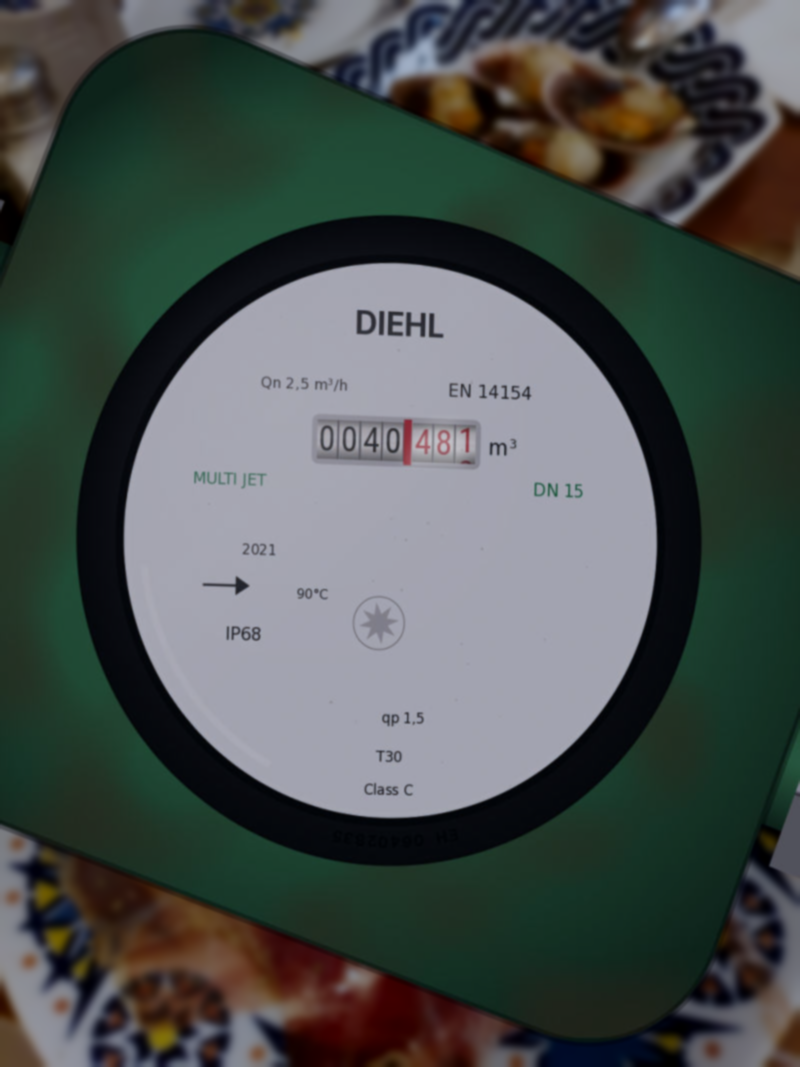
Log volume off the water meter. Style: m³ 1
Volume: m³ 40.481
